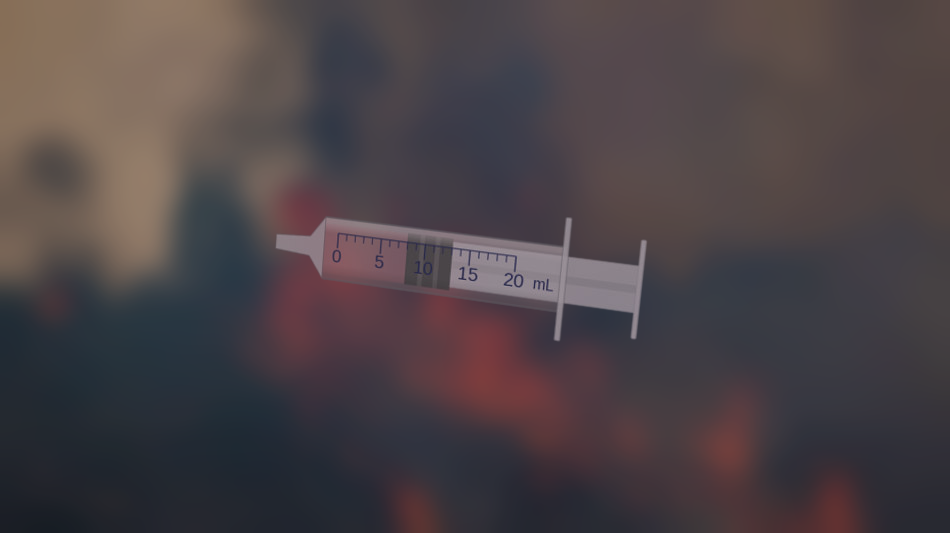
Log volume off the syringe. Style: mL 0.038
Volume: mL 8
